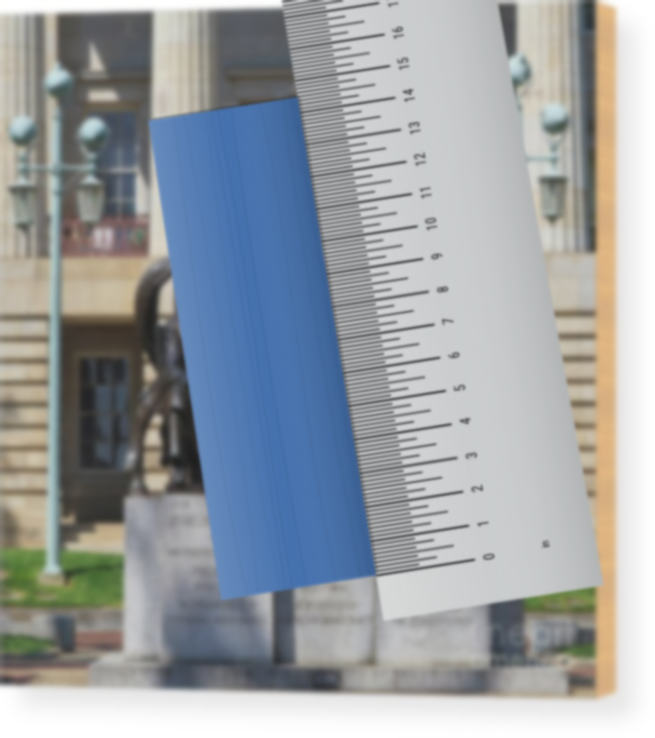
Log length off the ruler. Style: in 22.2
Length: in 14.5
